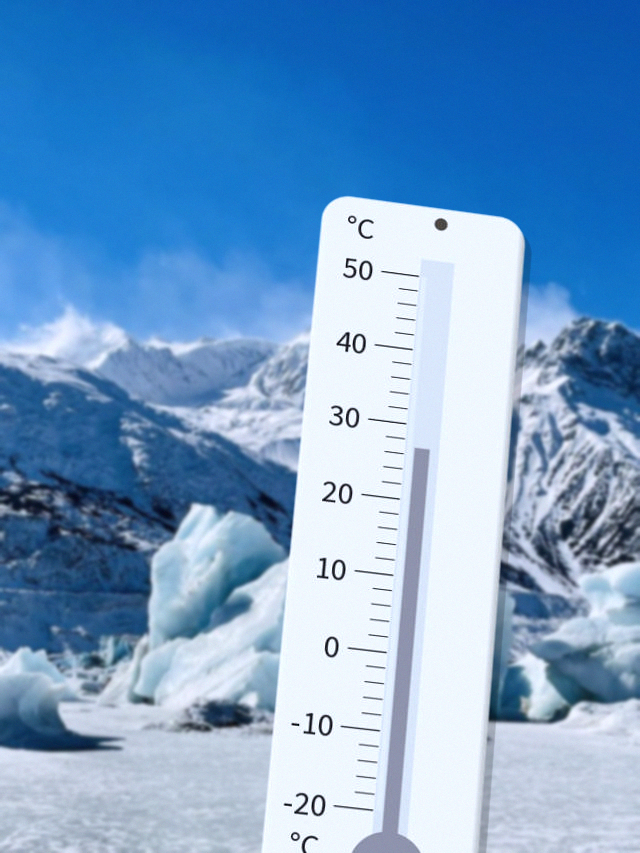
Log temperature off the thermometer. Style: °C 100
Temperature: °C 27
